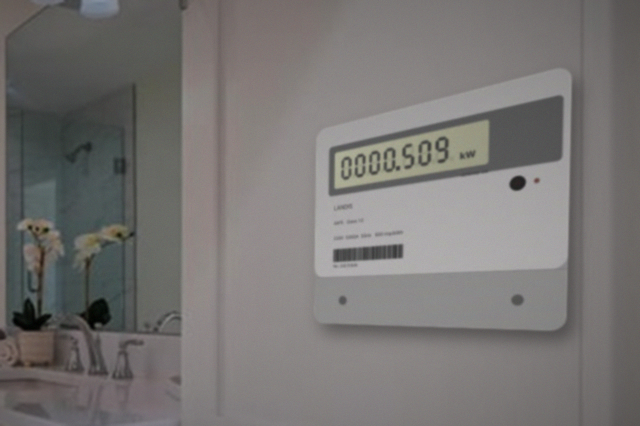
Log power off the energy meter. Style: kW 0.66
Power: kW 0.509
